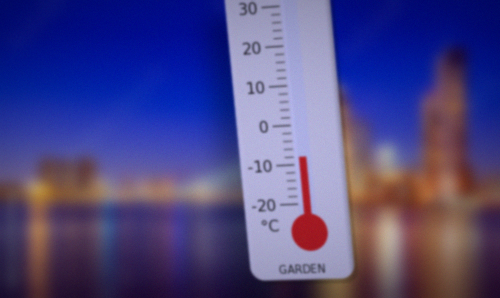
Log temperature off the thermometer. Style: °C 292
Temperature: °C -8
